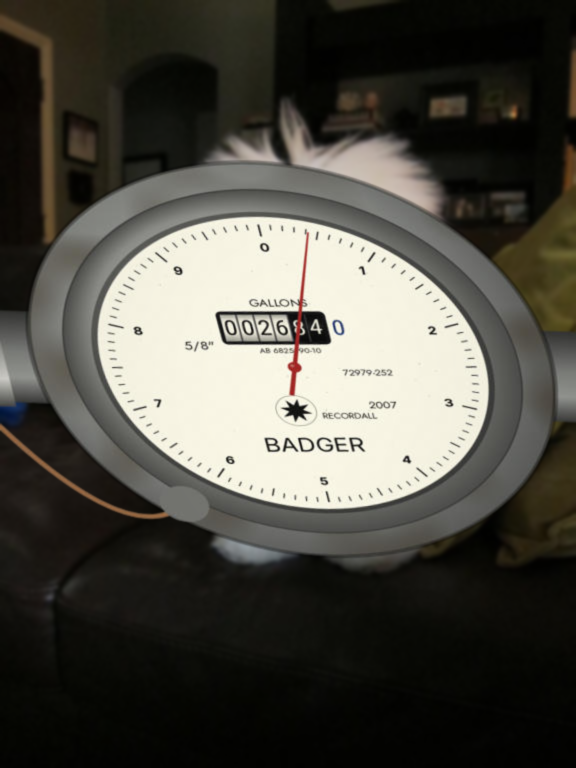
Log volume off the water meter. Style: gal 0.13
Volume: gal 26840.4
